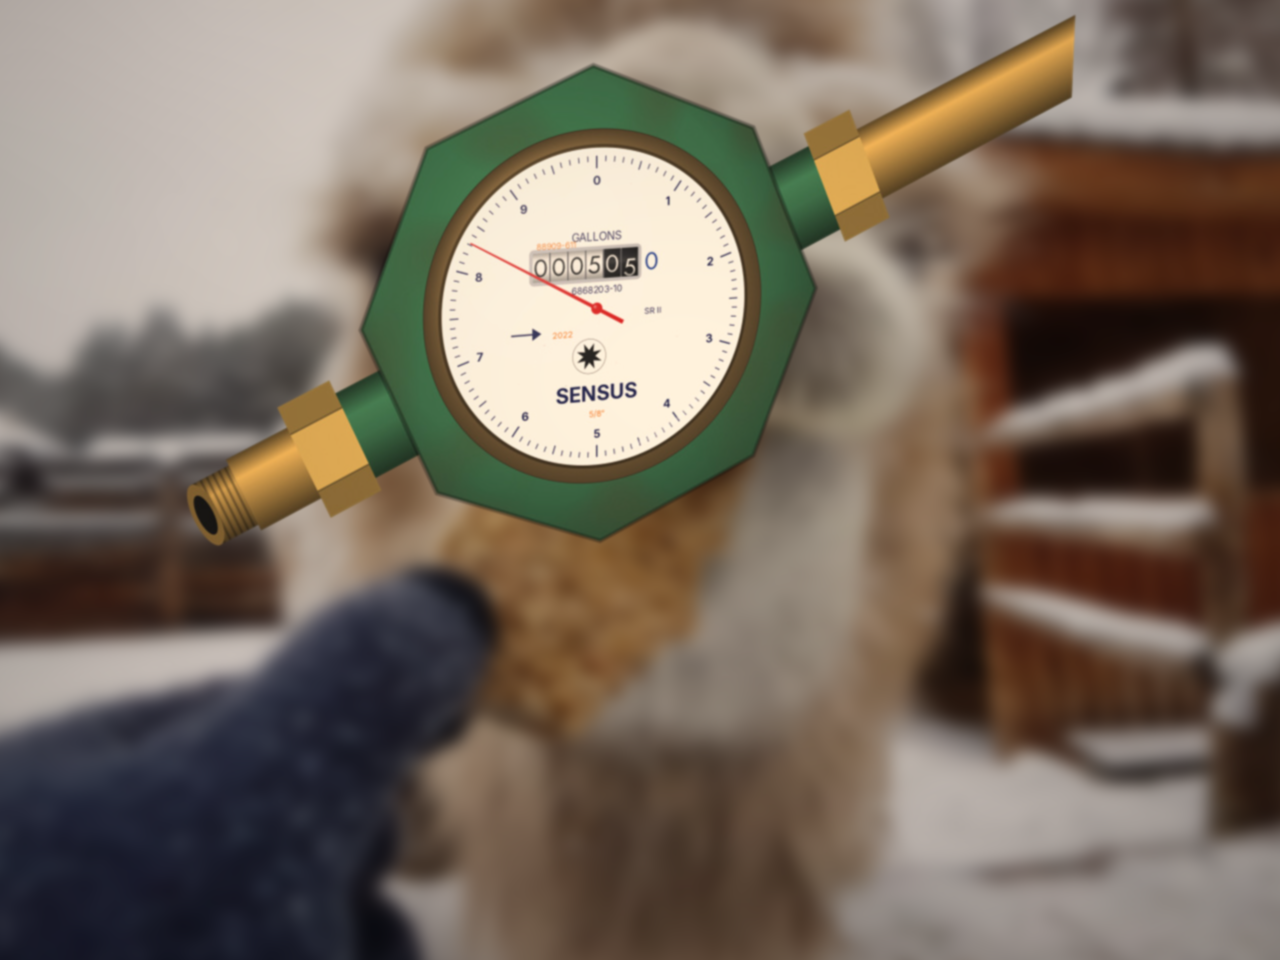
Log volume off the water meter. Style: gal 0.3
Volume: gal 5048.3
